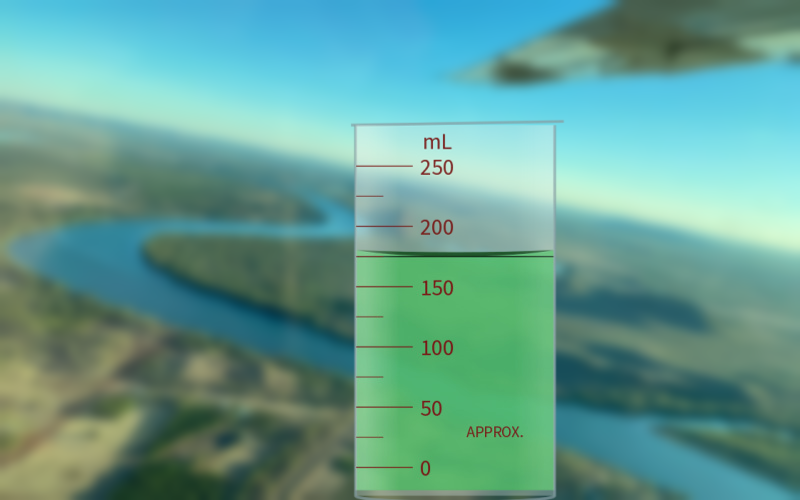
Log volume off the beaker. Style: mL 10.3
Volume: mL 175
